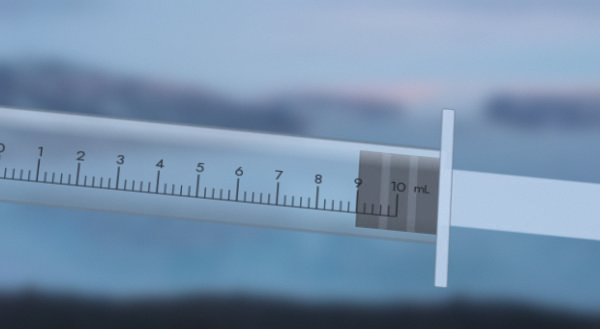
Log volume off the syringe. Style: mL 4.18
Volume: mL 9
